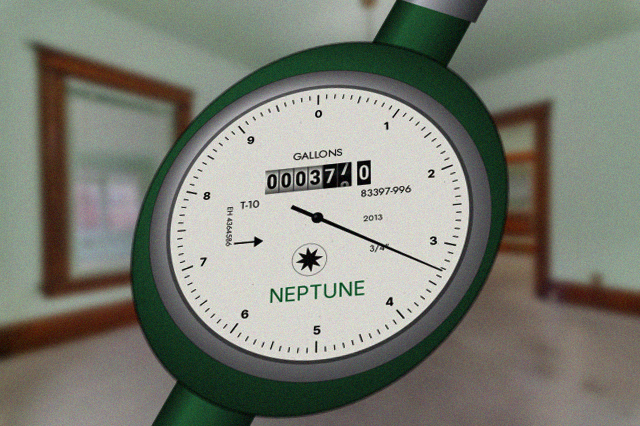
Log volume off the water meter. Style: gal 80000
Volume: gal 3773.3
